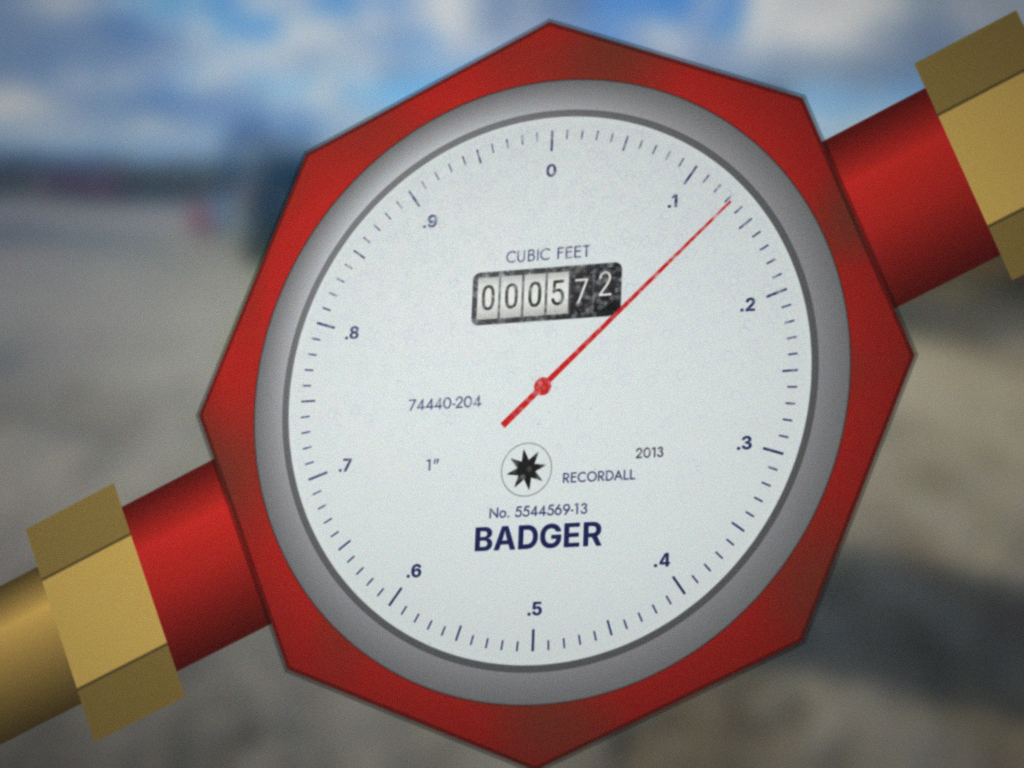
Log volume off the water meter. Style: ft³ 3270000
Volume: ft³ 572.13
